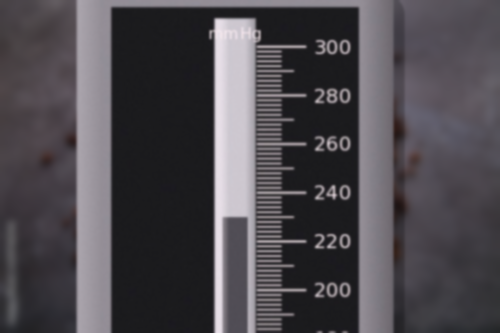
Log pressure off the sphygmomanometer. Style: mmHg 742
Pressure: mmHg 230
